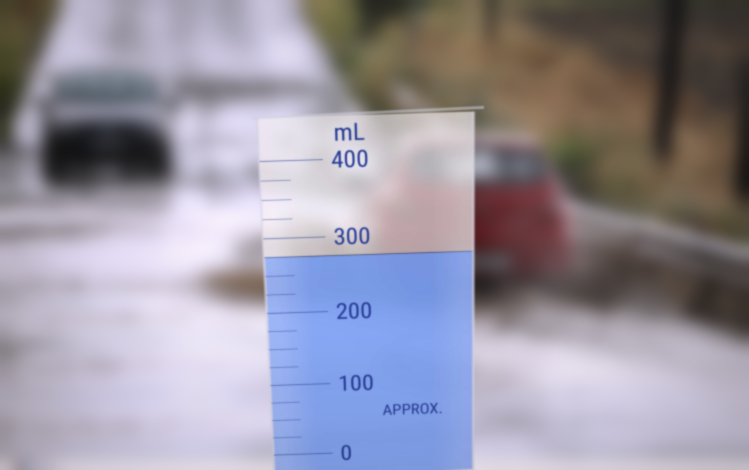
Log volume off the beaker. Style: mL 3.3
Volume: mL 275
